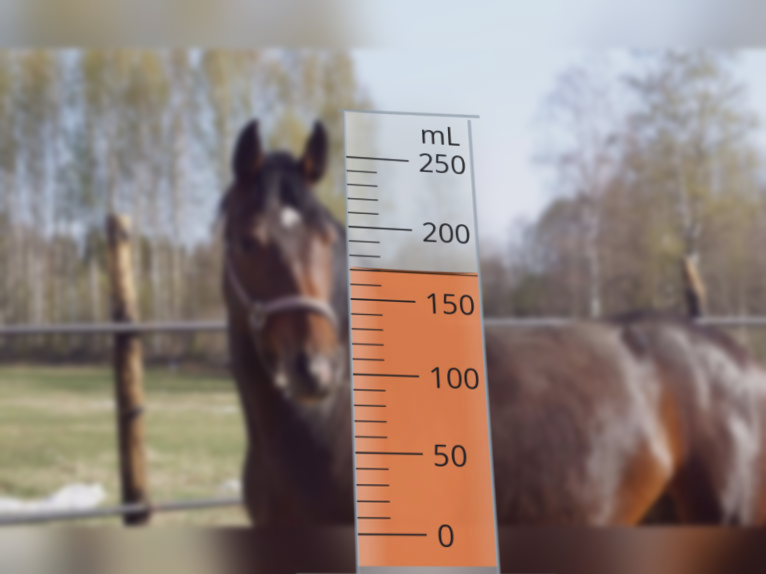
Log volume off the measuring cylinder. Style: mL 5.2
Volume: mL 170
